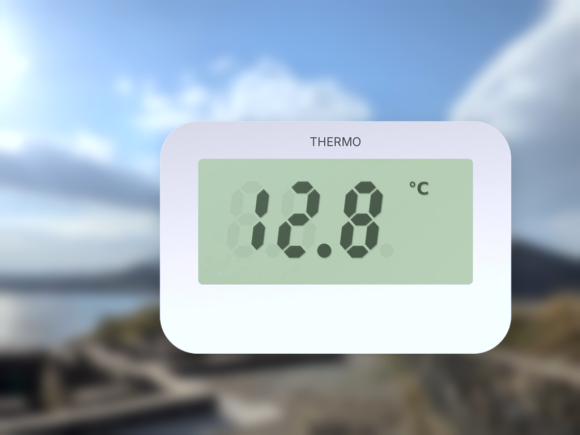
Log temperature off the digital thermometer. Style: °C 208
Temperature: °C 12.8
